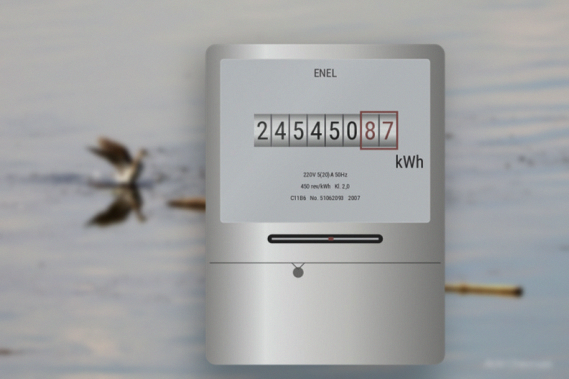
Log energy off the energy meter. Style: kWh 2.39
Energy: kWh 245450.87
